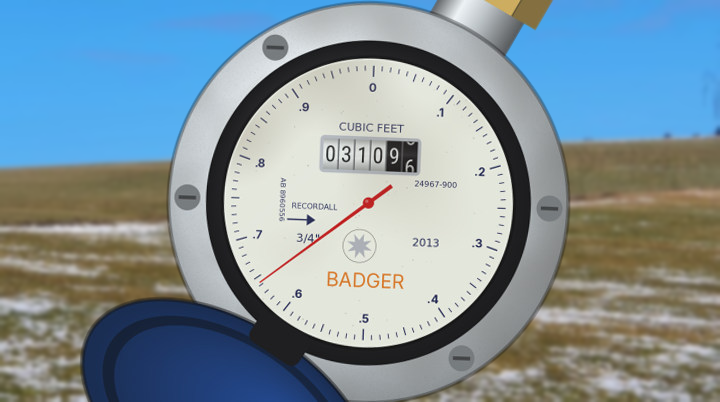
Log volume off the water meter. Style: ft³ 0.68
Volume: ft³ 31095.64
